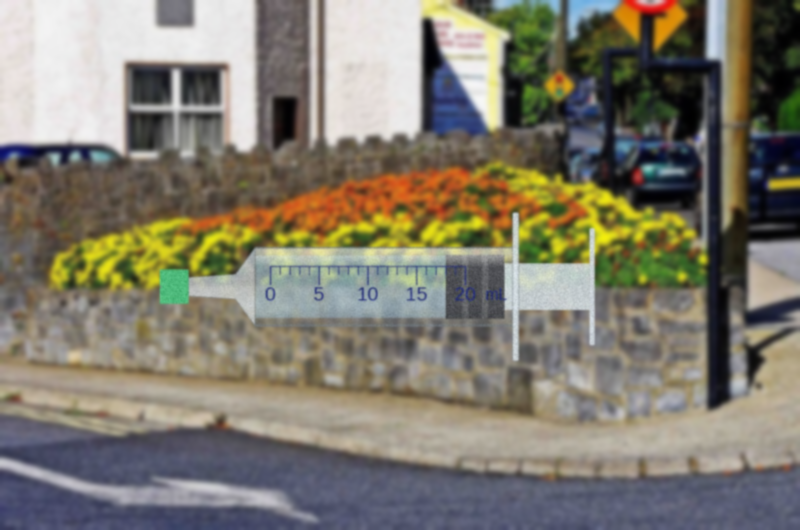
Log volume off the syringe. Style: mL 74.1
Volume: mL 18
